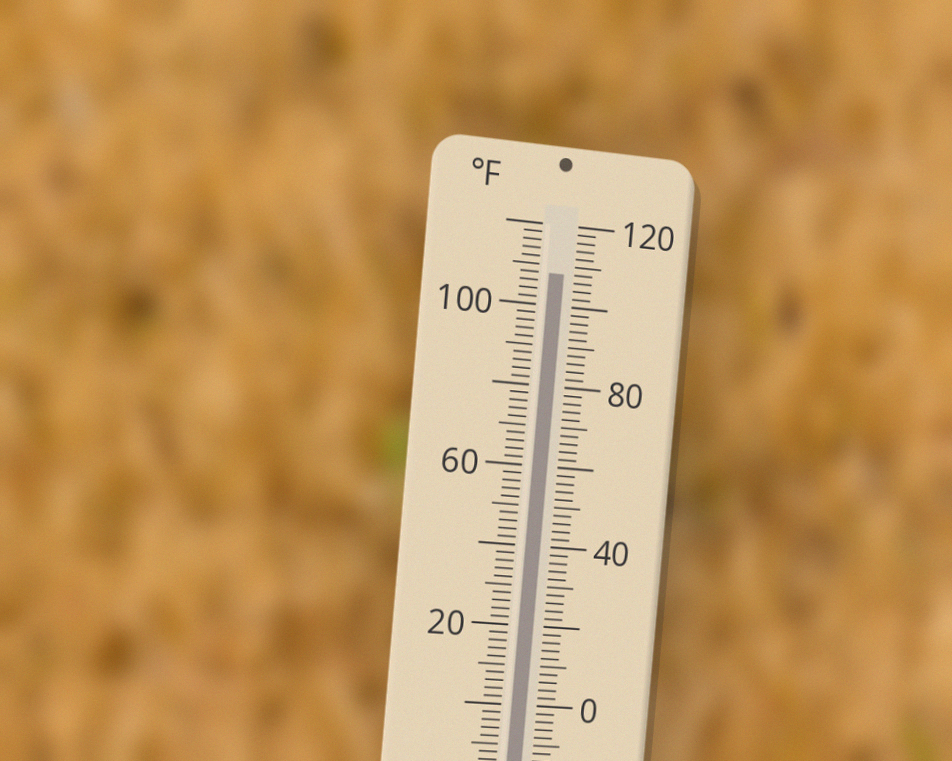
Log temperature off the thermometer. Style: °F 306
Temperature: °F 108
